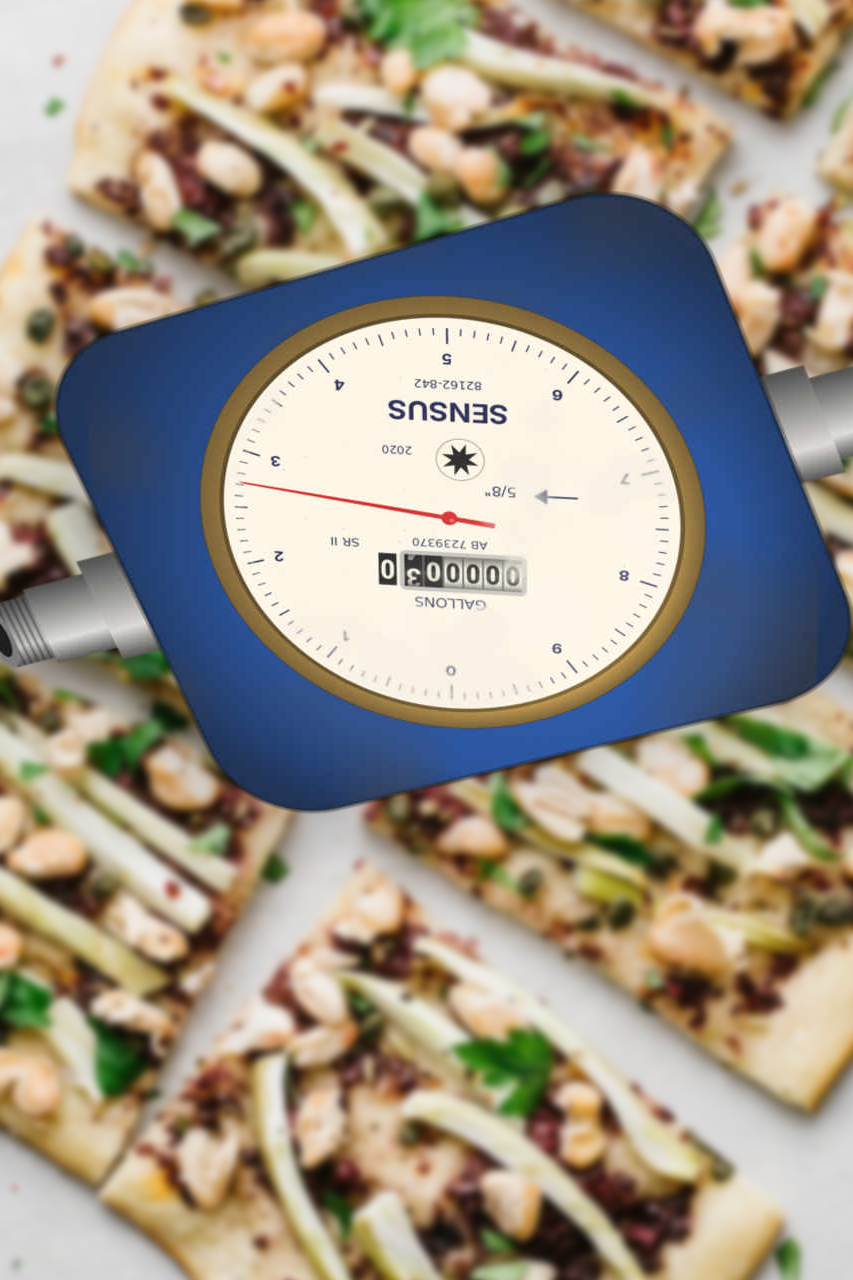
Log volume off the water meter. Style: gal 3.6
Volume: gal 32.7
